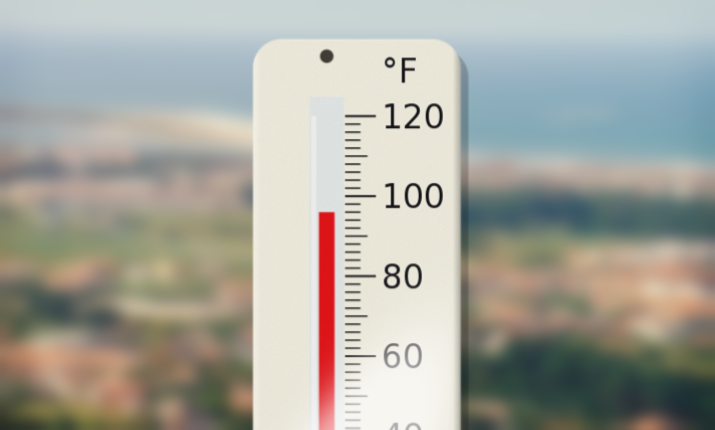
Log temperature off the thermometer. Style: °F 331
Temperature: °F 96
